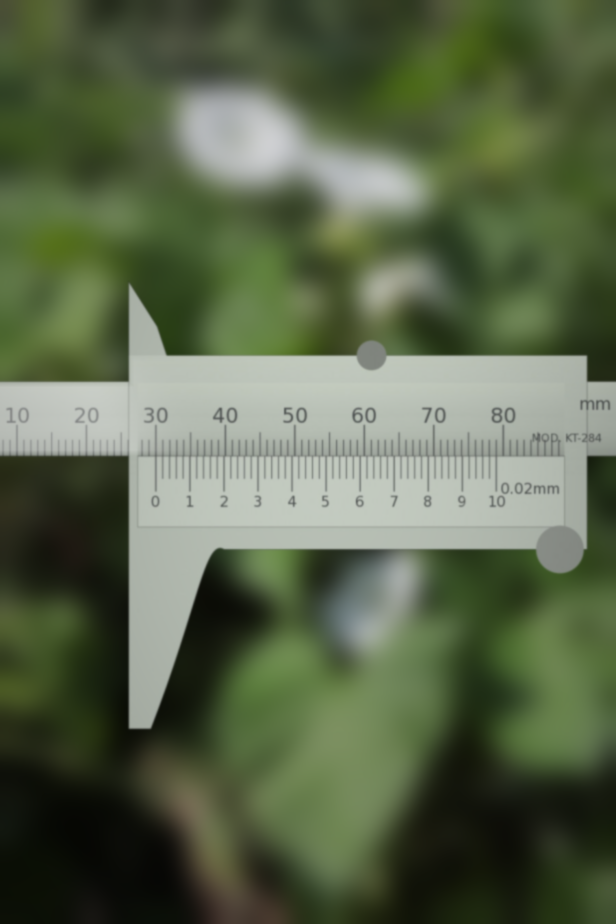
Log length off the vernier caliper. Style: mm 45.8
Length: mm 30.0
